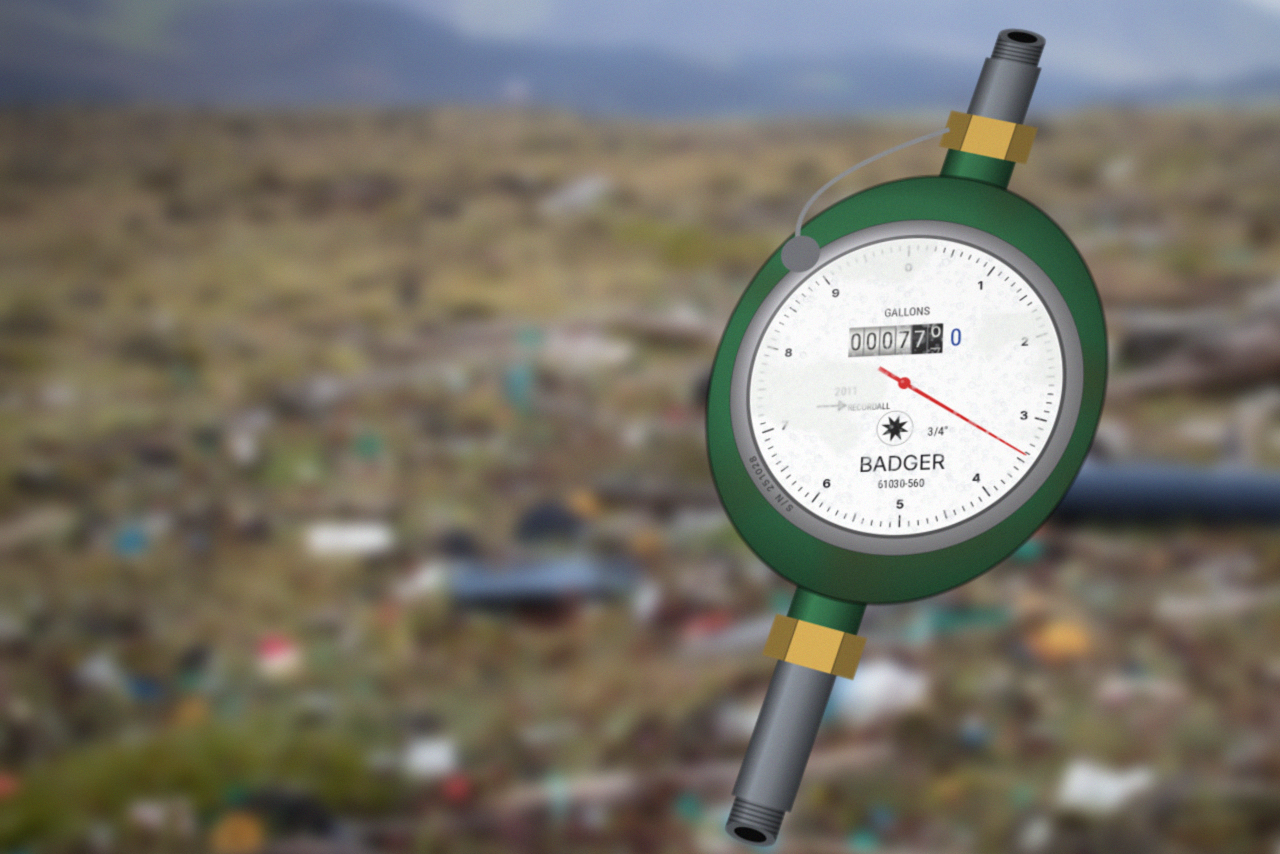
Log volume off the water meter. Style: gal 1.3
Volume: gal 7763.4
